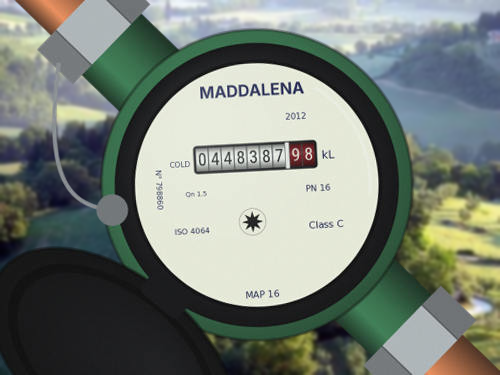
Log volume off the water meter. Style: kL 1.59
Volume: kL 448387.98
